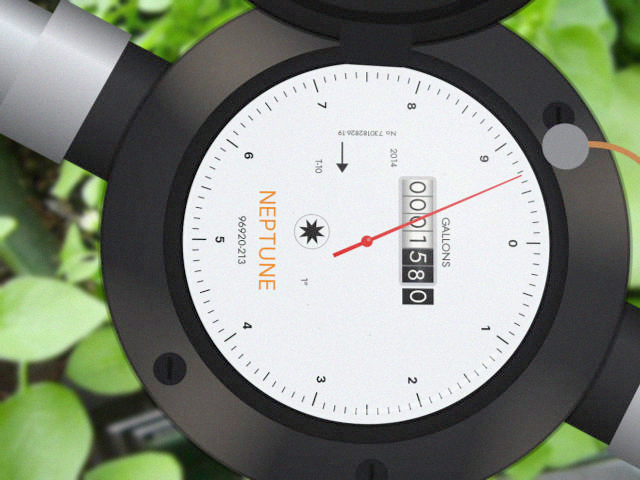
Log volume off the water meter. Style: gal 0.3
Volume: gal 1579.3
